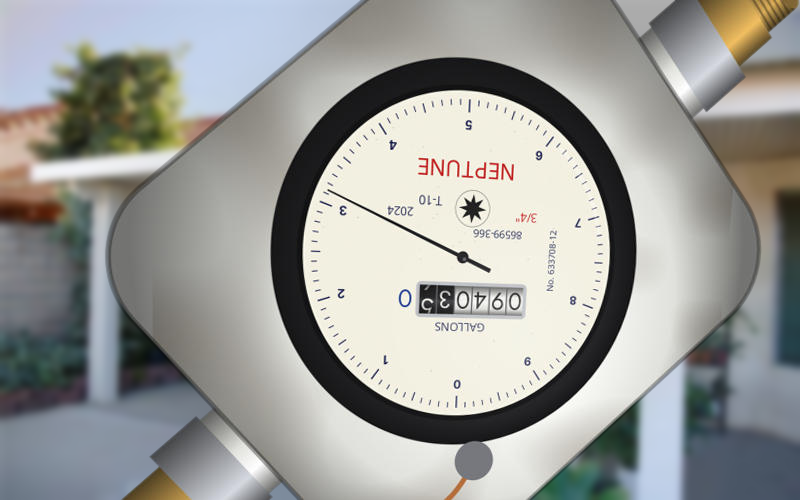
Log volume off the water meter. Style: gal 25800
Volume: gal 940353.1
